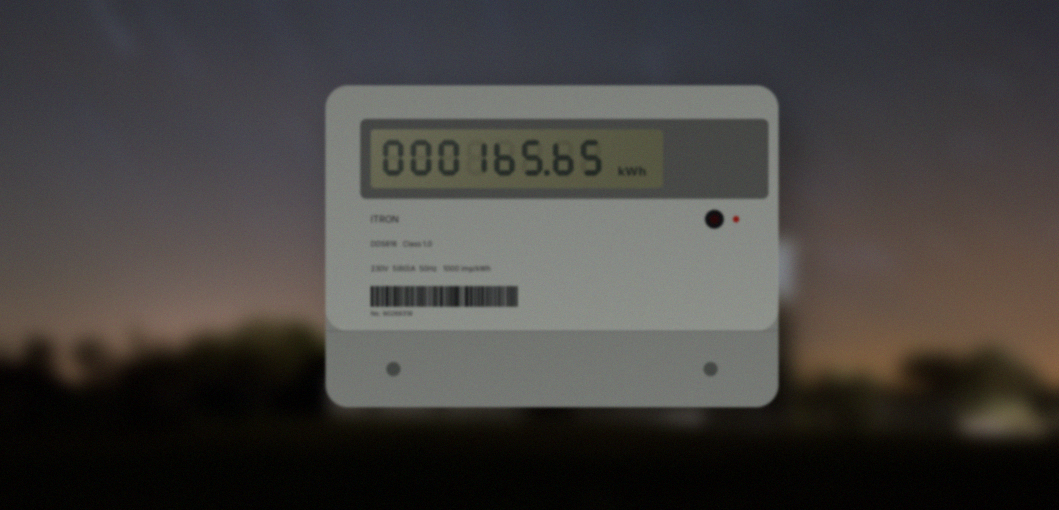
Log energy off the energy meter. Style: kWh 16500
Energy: kWh 165.65
